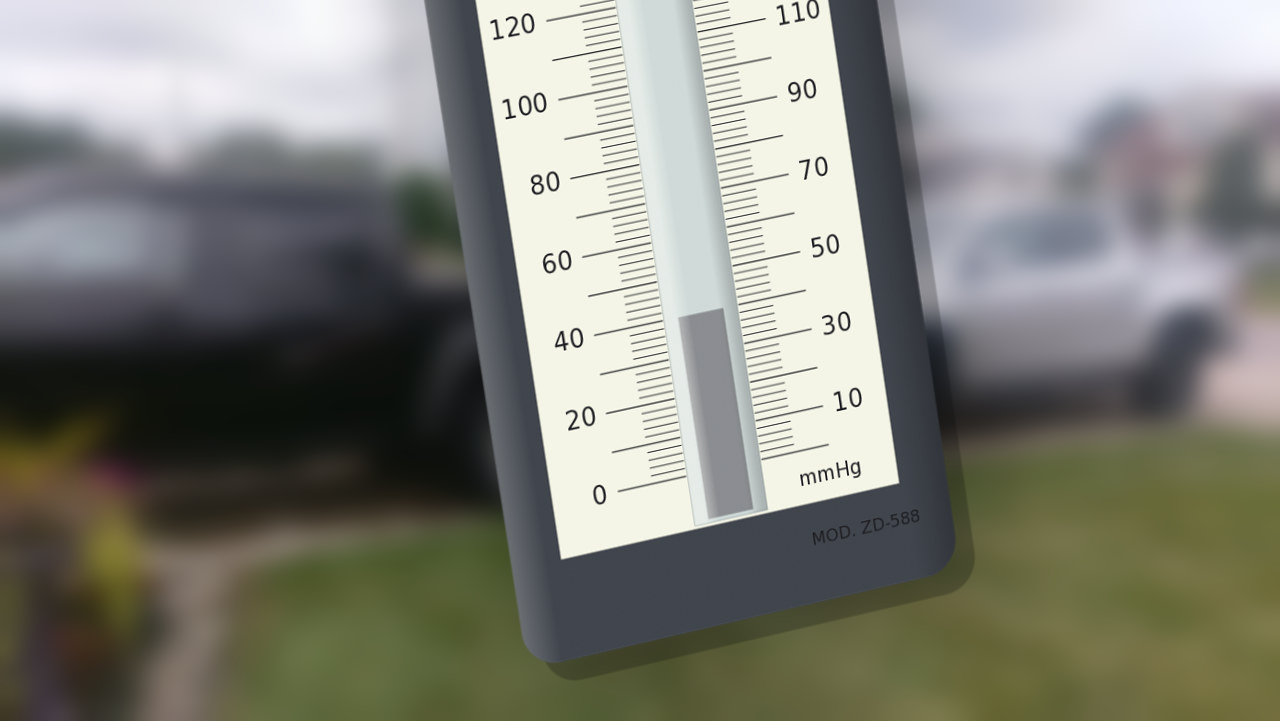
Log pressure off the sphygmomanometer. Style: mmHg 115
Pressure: mmHg 40
